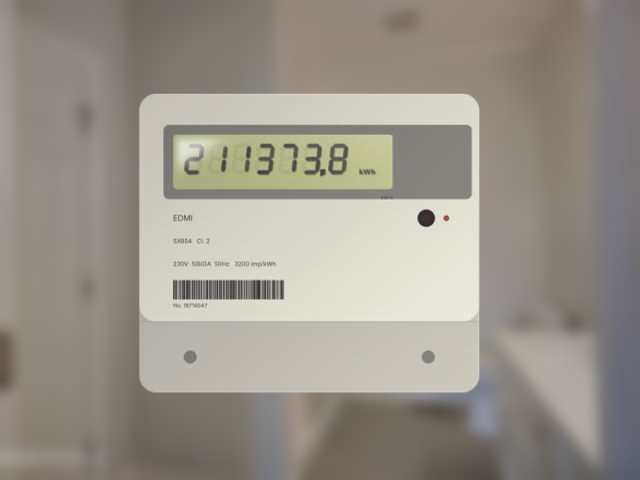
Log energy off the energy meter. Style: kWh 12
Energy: kWh 211373.8
